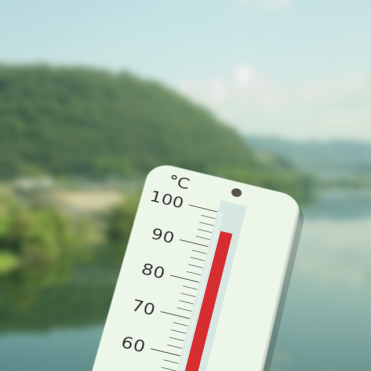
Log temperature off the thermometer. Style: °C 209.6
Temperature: °C 95
